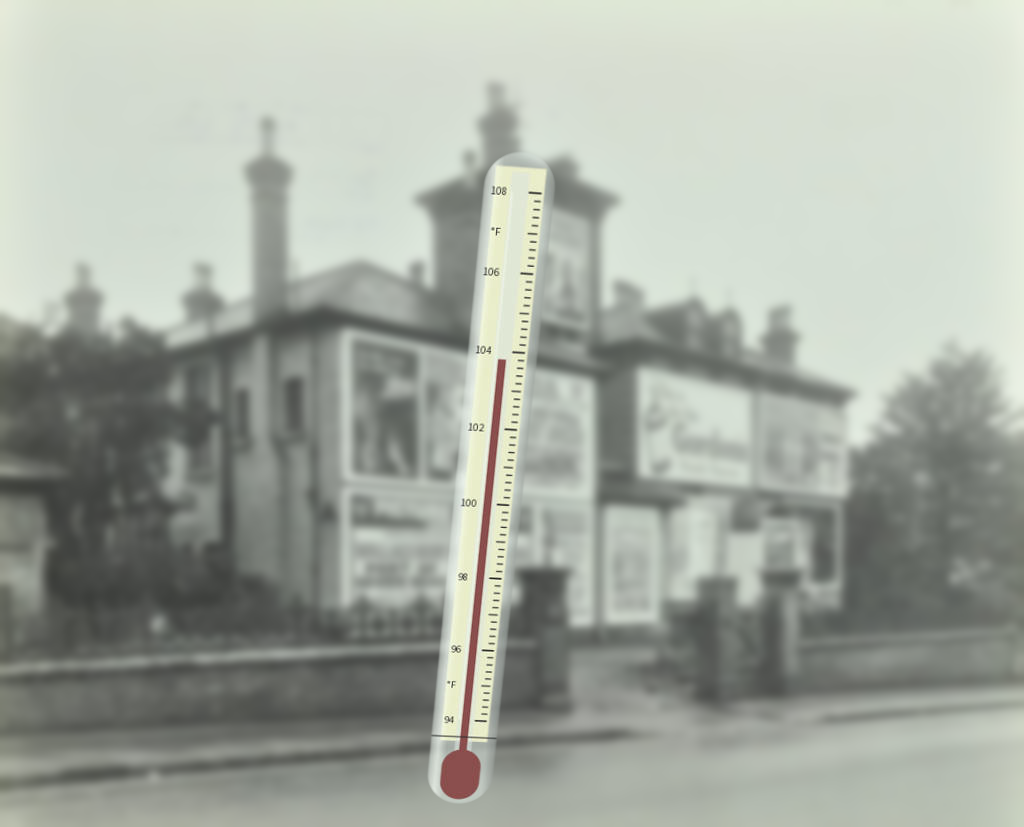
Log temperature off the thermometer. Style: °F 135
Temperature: °F 103.8
